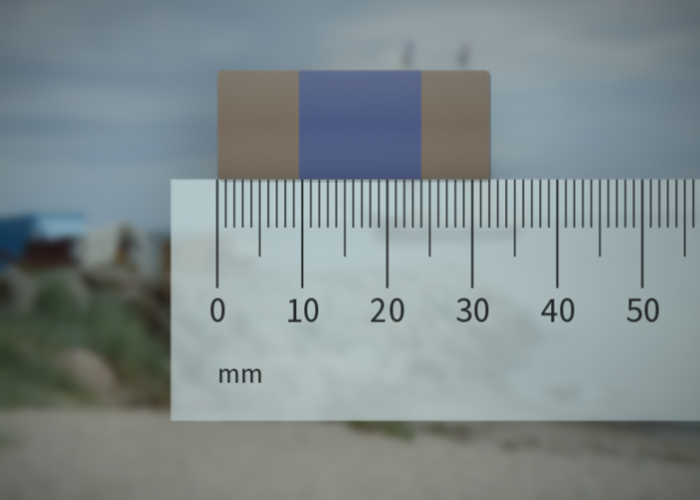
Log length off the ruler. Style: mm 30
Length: mm 32
